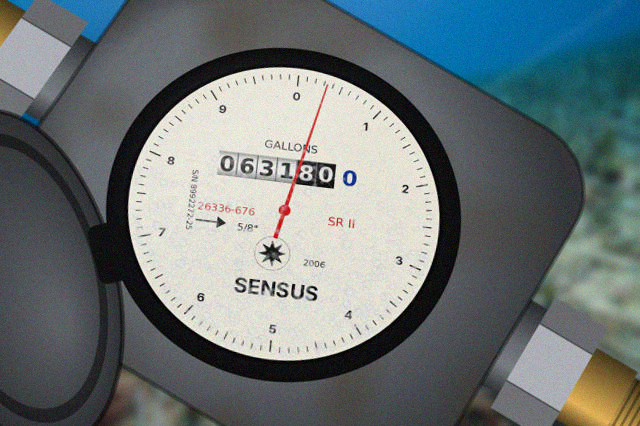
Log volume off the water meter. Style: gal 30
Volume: gal 631800.3
